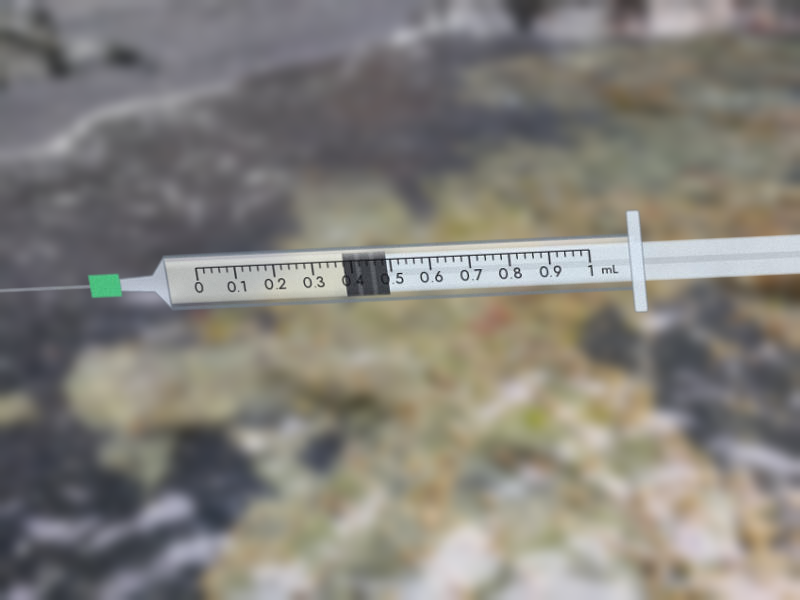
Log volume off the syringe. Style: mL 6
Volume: mL 0.38
